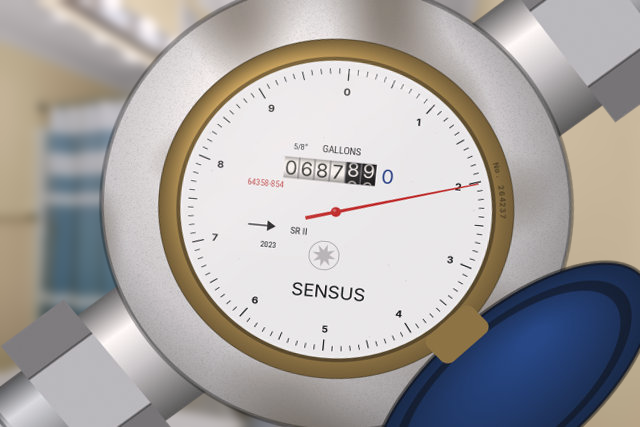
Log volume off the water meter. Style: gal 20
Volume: gal 687892.0
